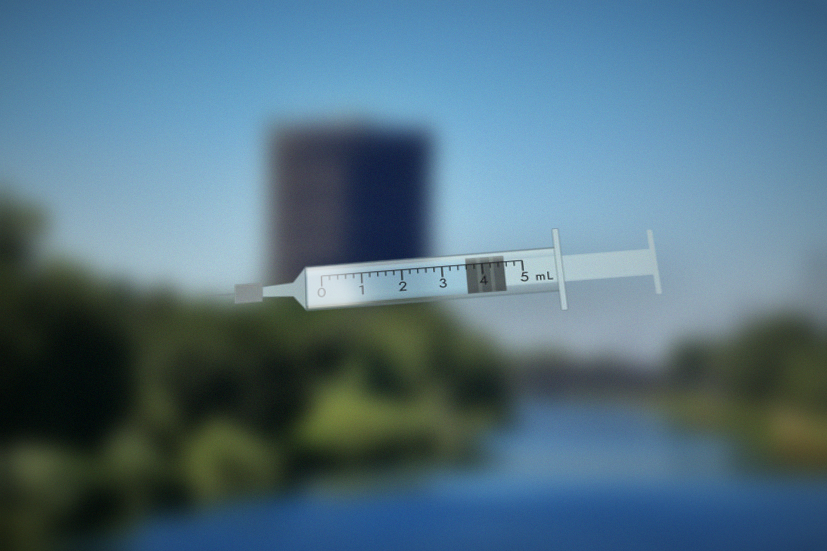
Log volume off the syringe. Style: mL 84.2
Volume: mL 3.6
